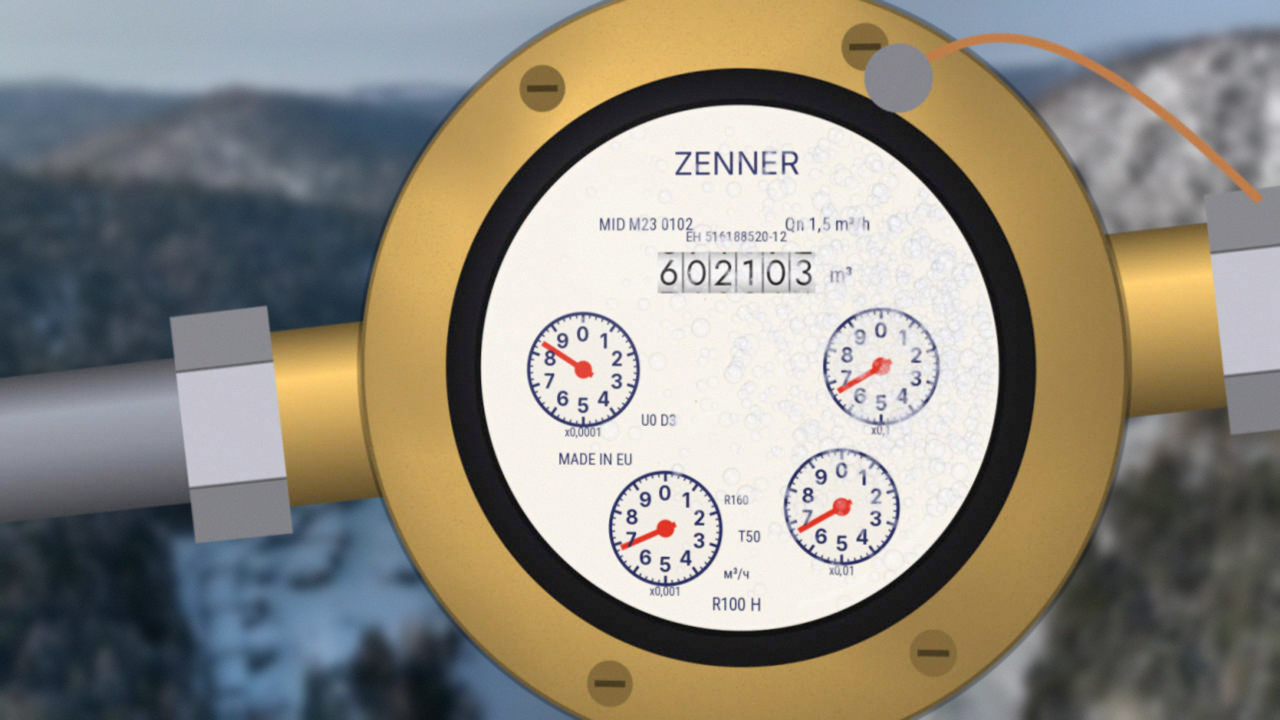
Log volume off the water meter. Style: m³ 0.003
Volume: m³ 602103.6668
